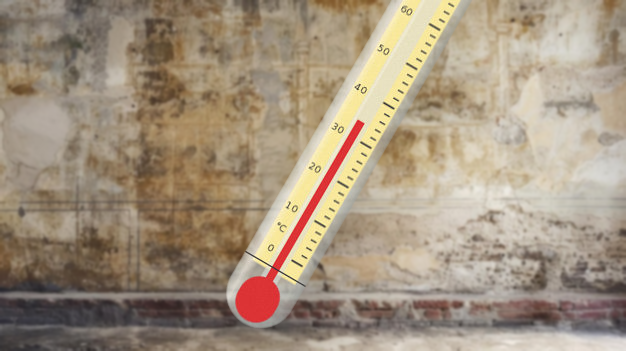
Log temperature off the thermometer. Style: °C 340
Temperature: °C 34
